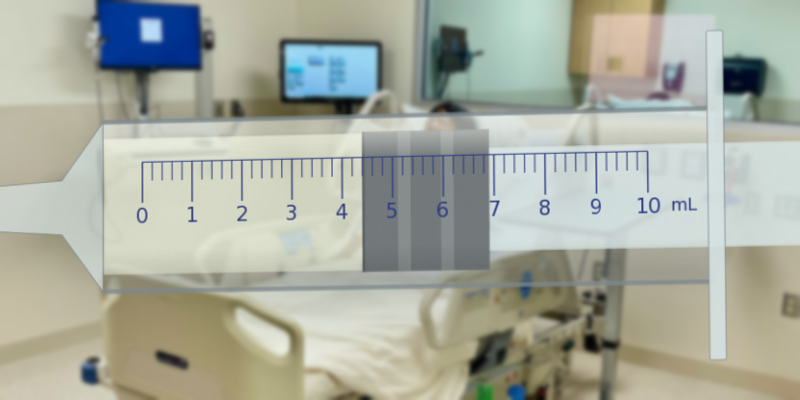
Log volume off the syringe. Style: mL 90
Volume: mL 4.4
